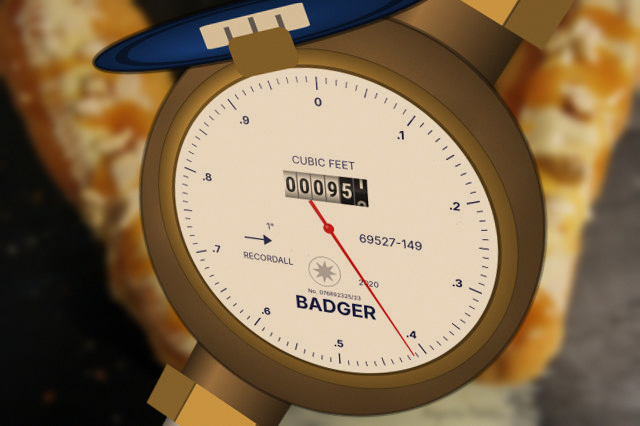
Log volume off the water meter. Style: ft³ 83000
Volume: ft³ 951.41
